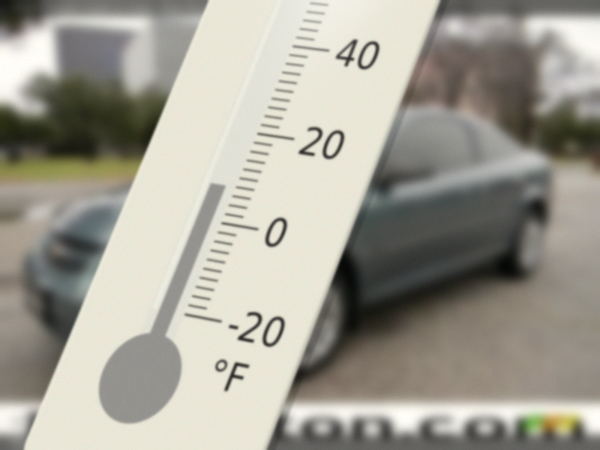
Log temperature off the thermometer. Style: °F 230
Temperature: °F 8
